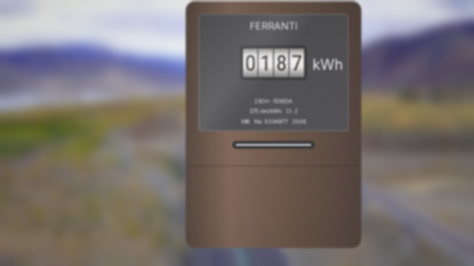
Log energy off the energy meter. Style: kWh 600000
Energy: kWh 187
